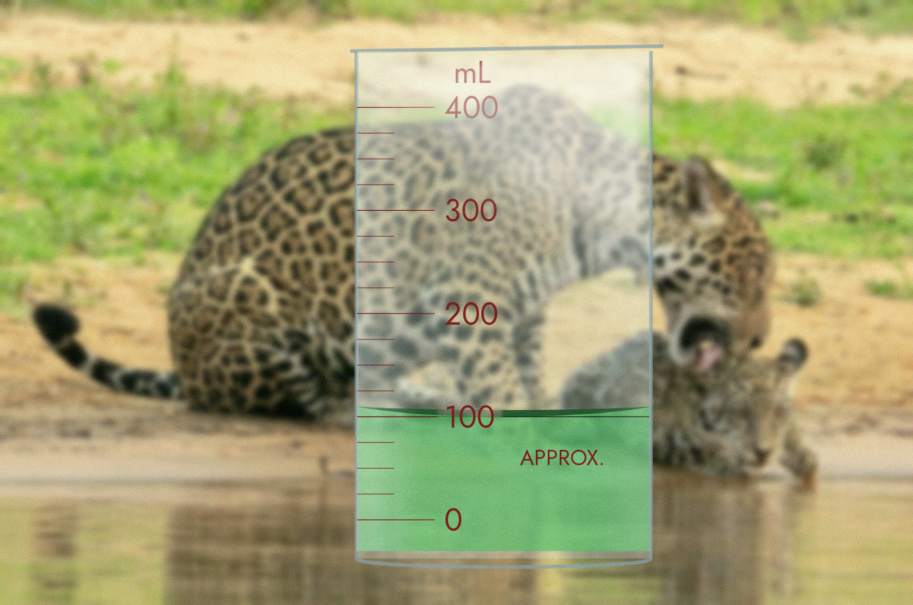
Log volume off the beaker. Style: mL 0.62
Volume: mL 100
